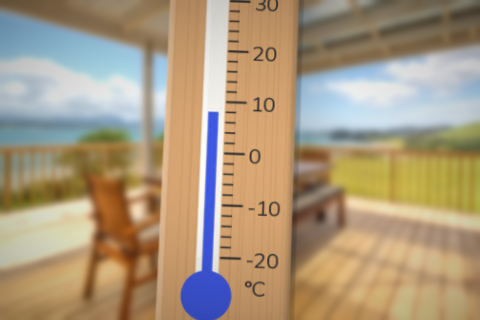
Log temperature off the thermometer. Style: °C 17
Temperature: °C 8
